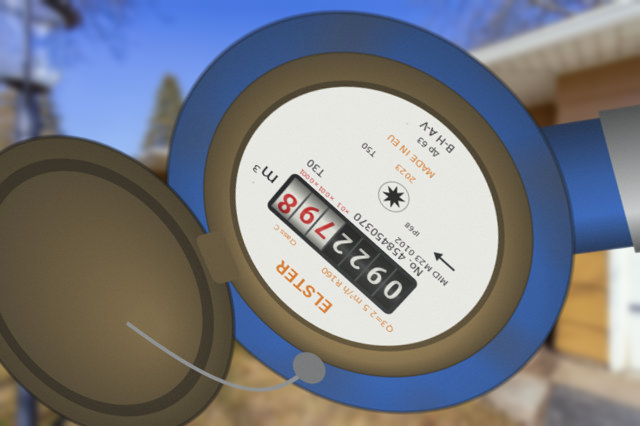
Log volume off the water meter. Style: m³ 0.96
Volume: m³ 922.798
